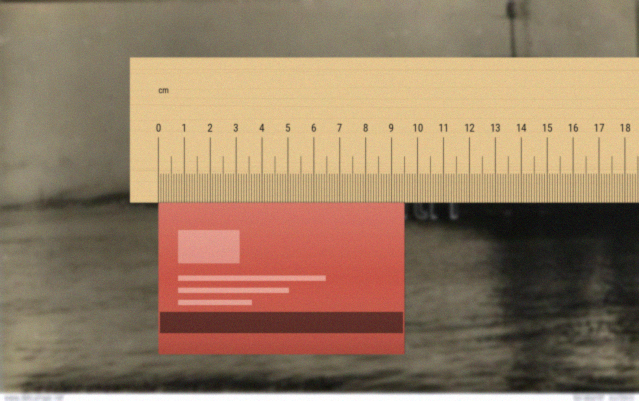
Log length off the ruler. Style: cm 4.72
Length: cm 9.5
